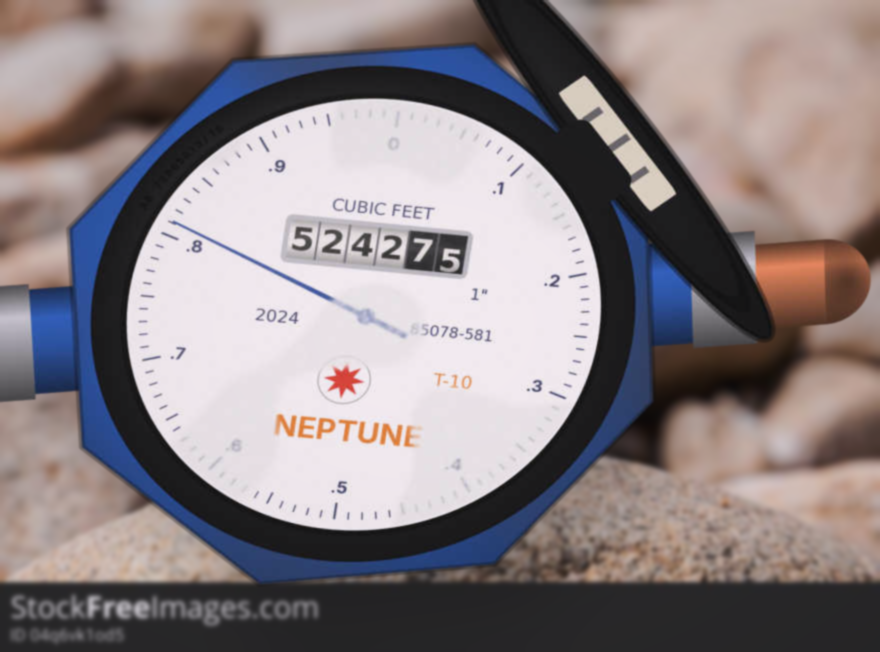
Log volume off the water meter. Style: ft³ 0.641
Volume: ft³ 524274.81
